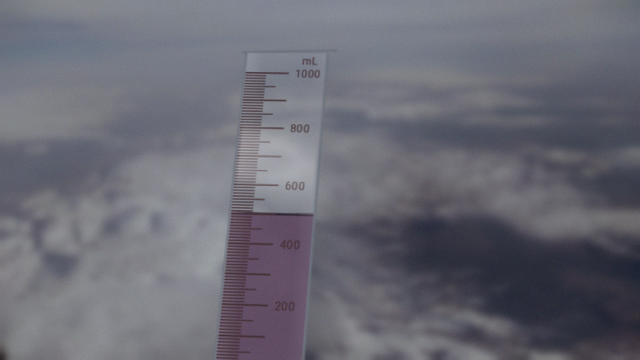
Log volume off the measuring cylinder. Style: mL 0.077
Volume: mL 500
